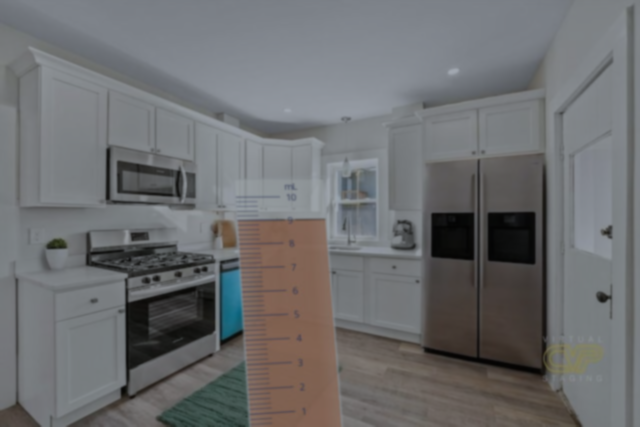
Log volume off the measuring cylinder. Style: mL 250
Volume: mL 9
